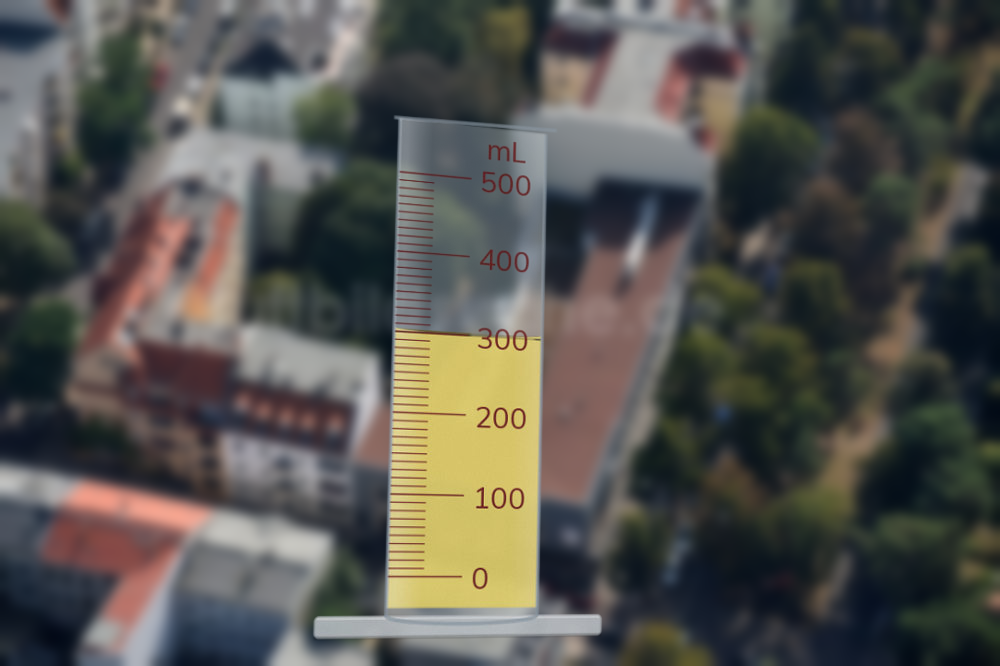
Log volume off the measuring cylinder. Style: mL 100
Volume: mL 300
